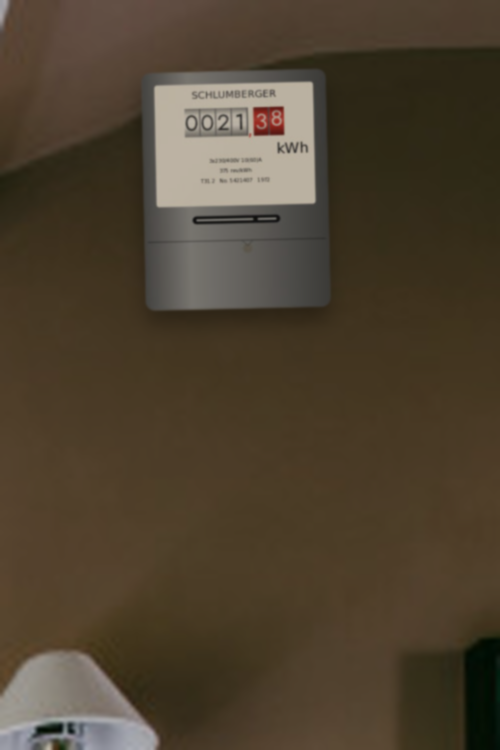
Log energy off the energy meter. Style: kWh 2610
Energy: kWh 21.38
